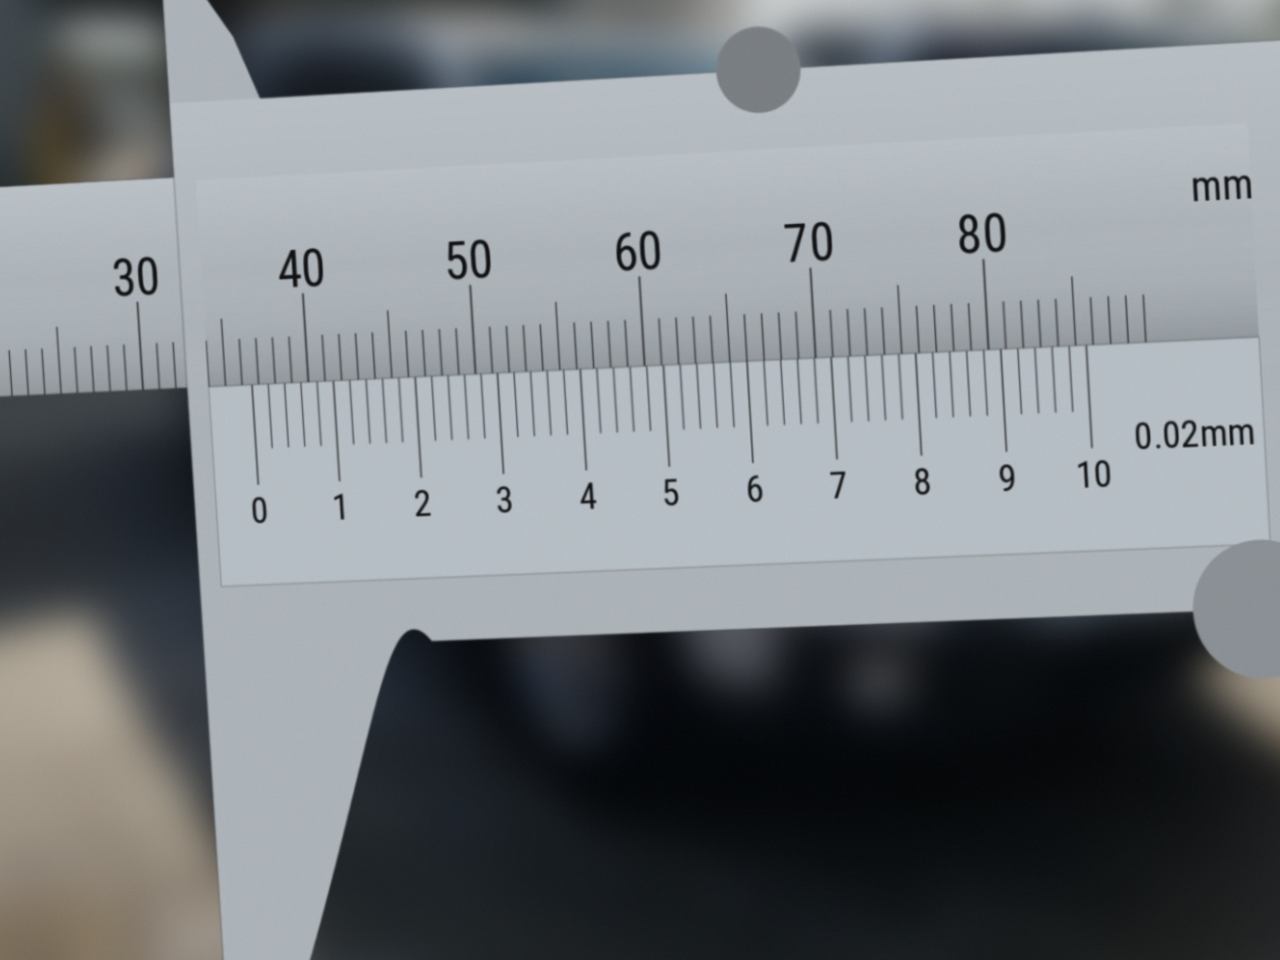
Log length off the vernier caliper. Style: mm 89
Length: mm 36.6
